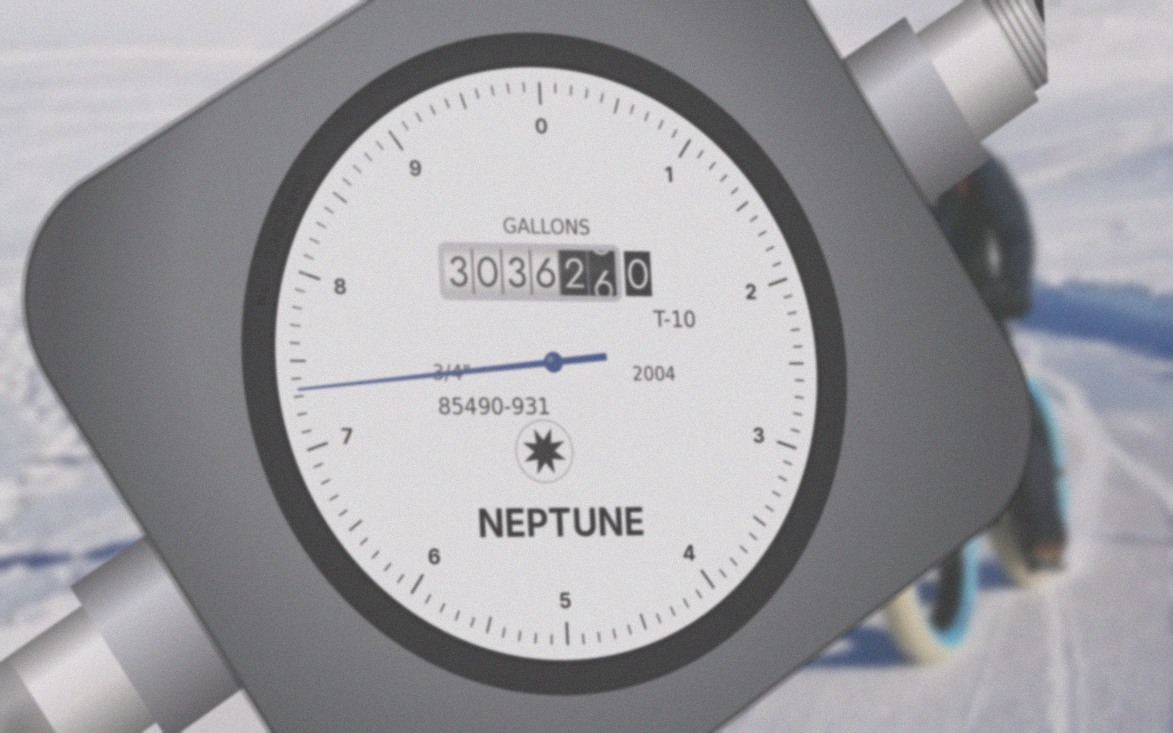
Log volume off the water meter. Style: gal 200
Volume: gal 3036257.3
